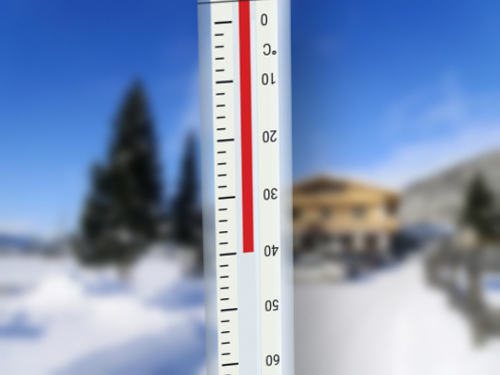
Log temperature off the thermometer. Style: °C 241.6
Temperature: °C 40
